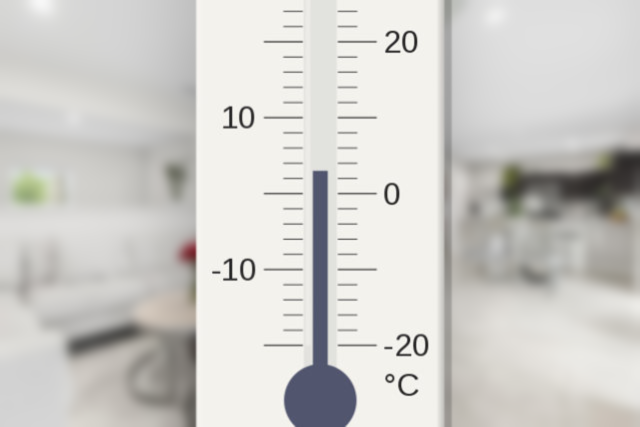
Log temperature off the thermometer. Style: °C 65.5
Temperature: °C 3
